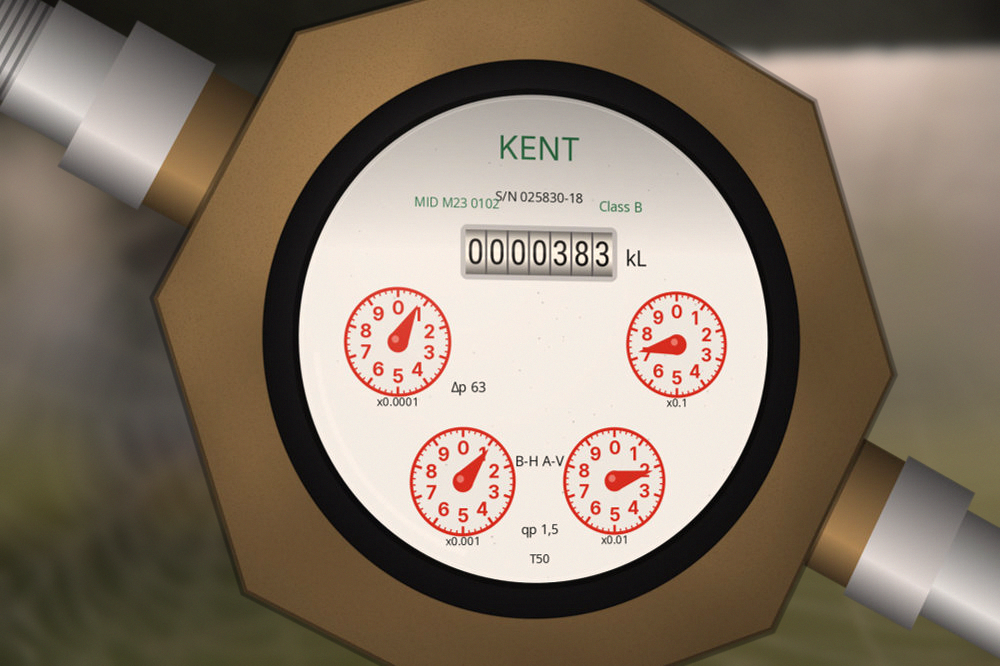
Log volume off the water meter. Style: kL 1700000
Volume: kL 383.7210
